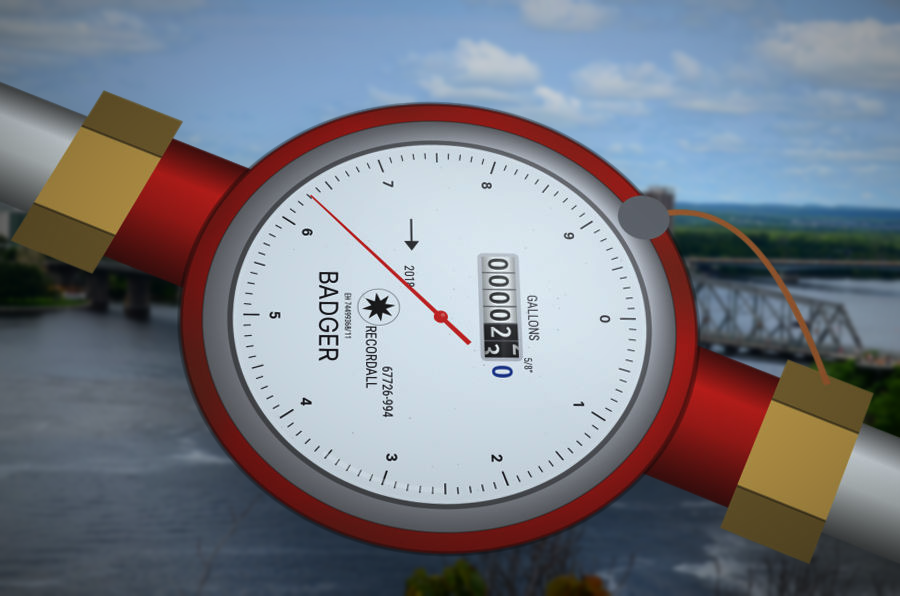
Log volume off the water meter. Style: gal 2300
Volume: gal 226.3
